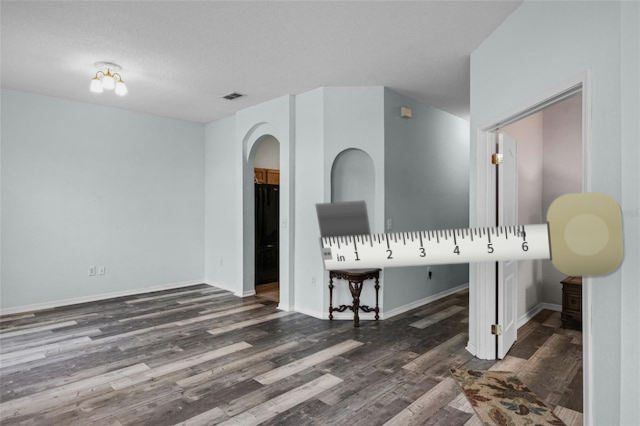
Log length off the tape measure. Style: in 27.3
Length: in 1.5
